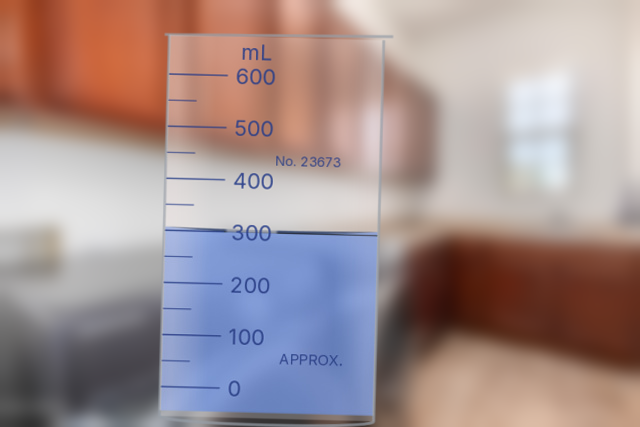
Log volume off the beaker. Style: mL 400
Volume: mL 300
